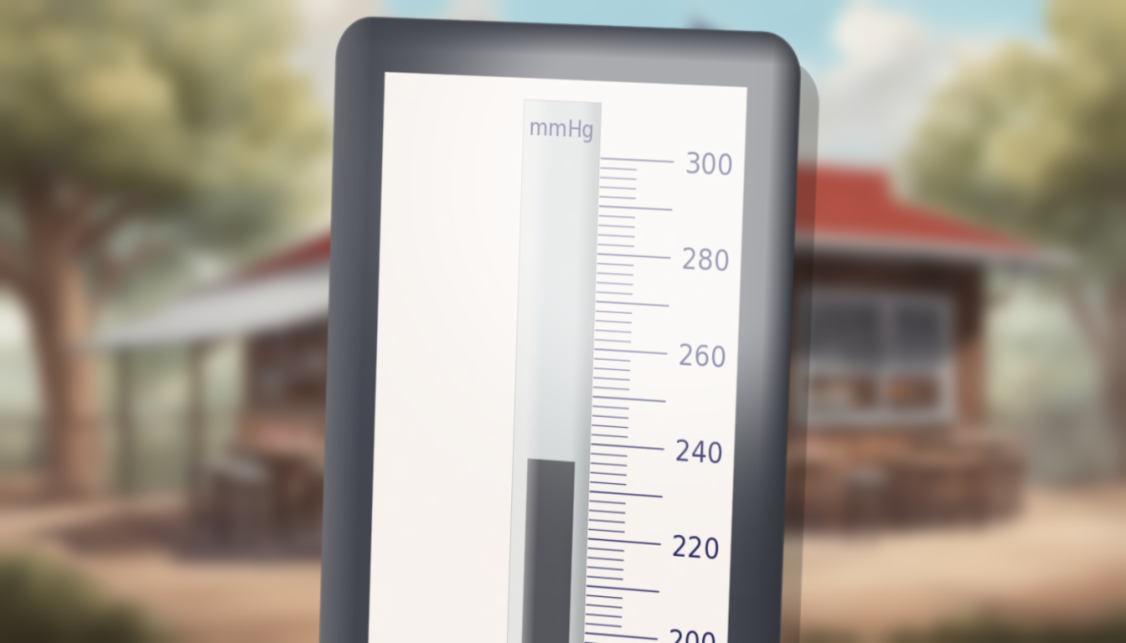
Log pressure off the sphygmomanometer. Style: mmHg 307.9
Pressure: mmHg 236
